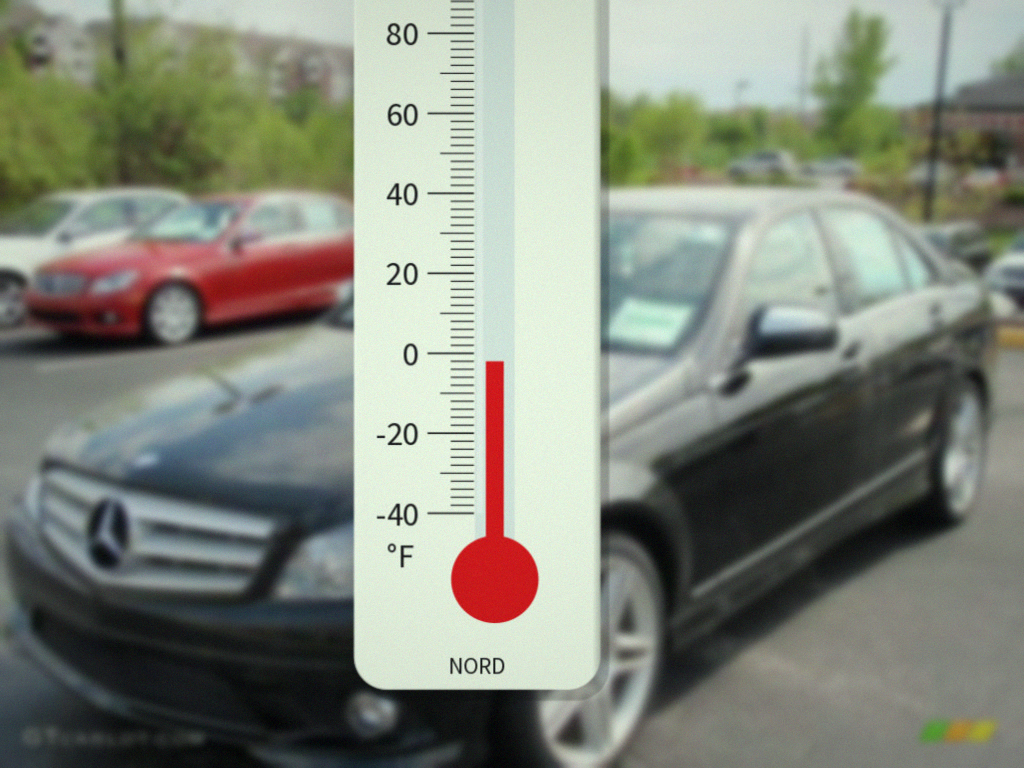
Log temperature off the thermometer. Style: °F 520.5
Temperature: °F -2
